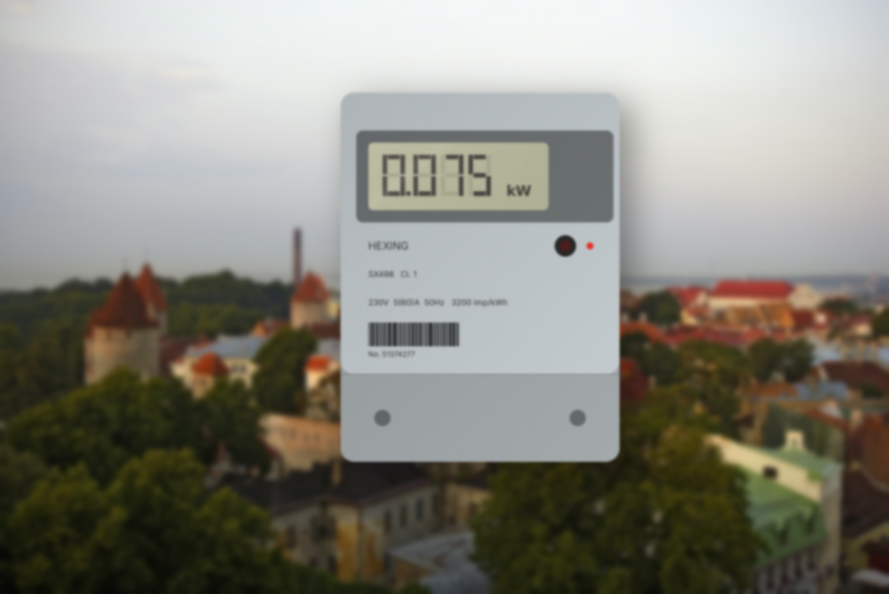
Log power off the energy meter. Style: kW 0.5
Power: kW 0.075
